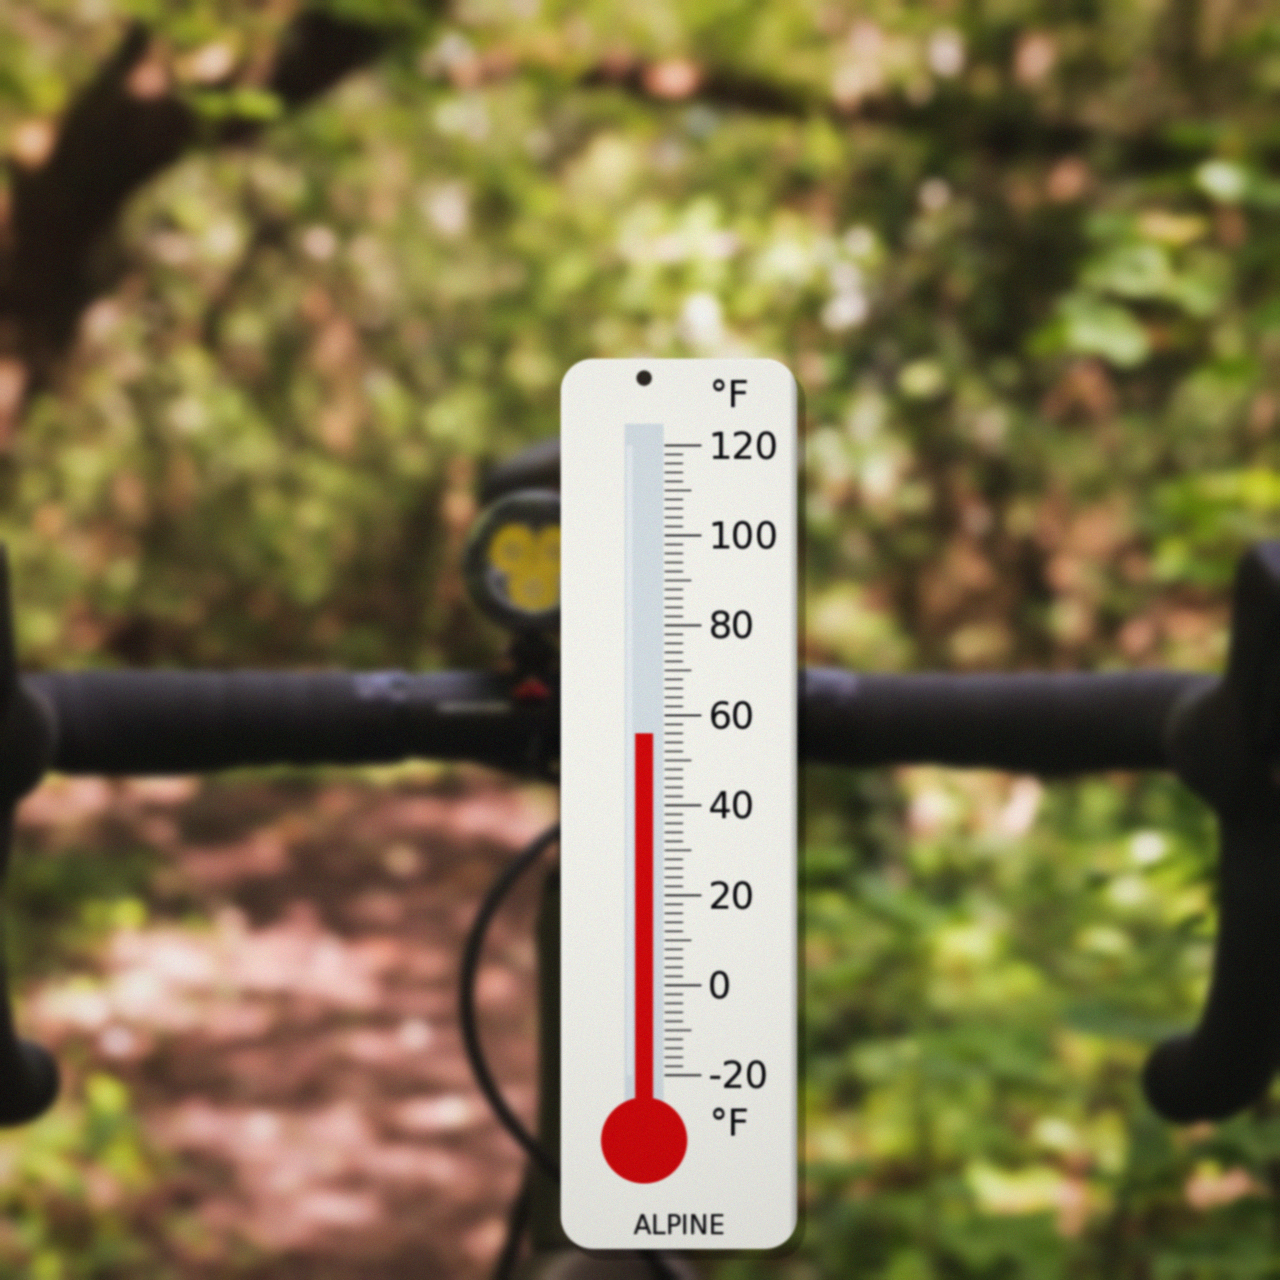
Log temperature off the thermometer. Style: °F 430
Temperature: °F 56
